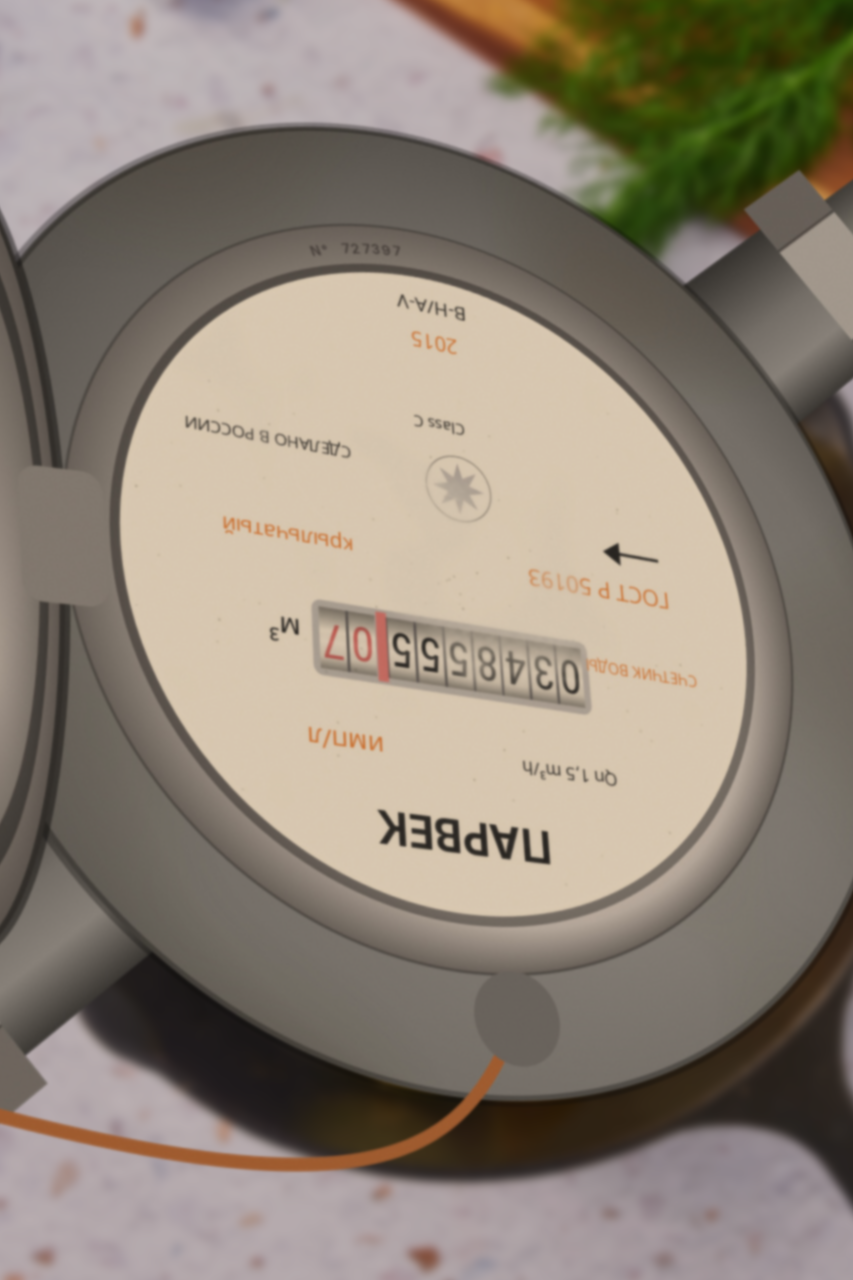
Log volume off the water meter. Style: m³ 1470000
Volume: m³ 348555.07
